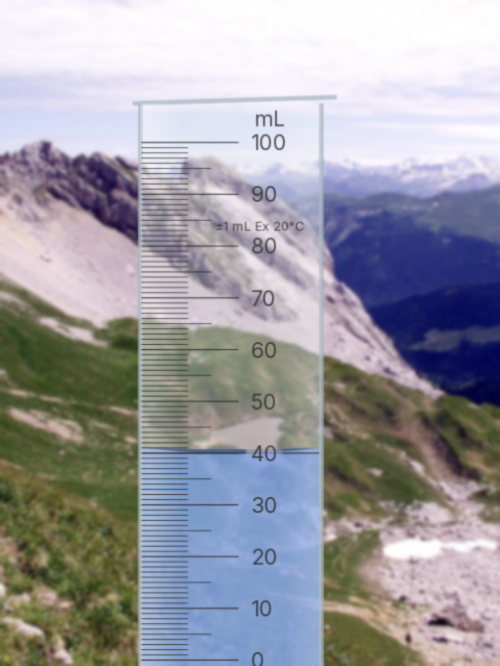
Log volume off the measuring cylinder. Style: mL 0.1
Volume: mL 40
